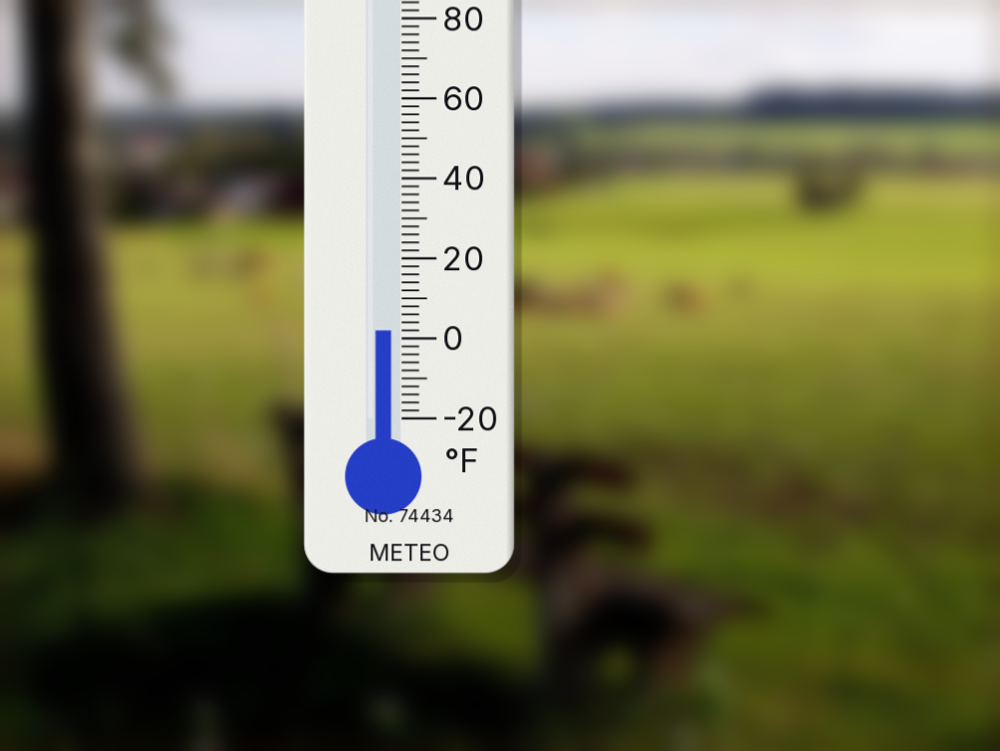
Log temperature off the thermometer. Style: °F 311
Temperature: °F 2
